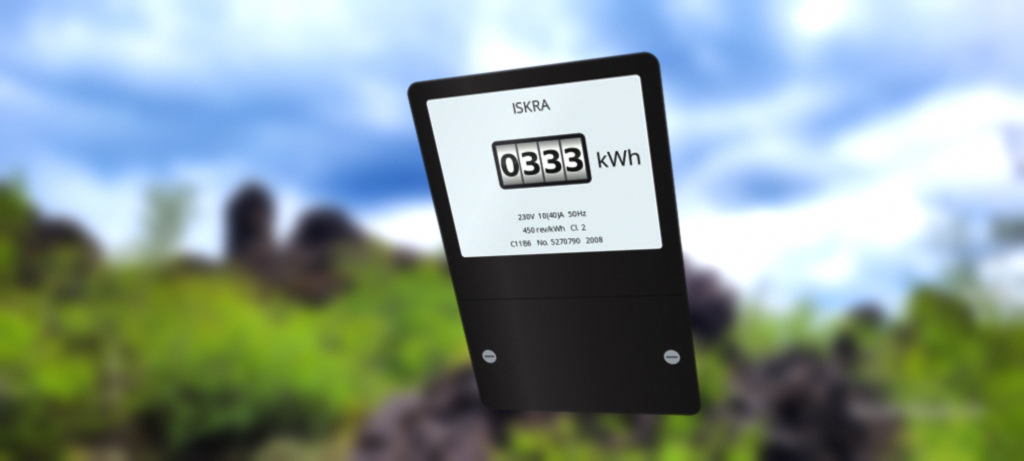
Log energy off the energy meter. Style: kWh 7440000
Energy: kWh 333
